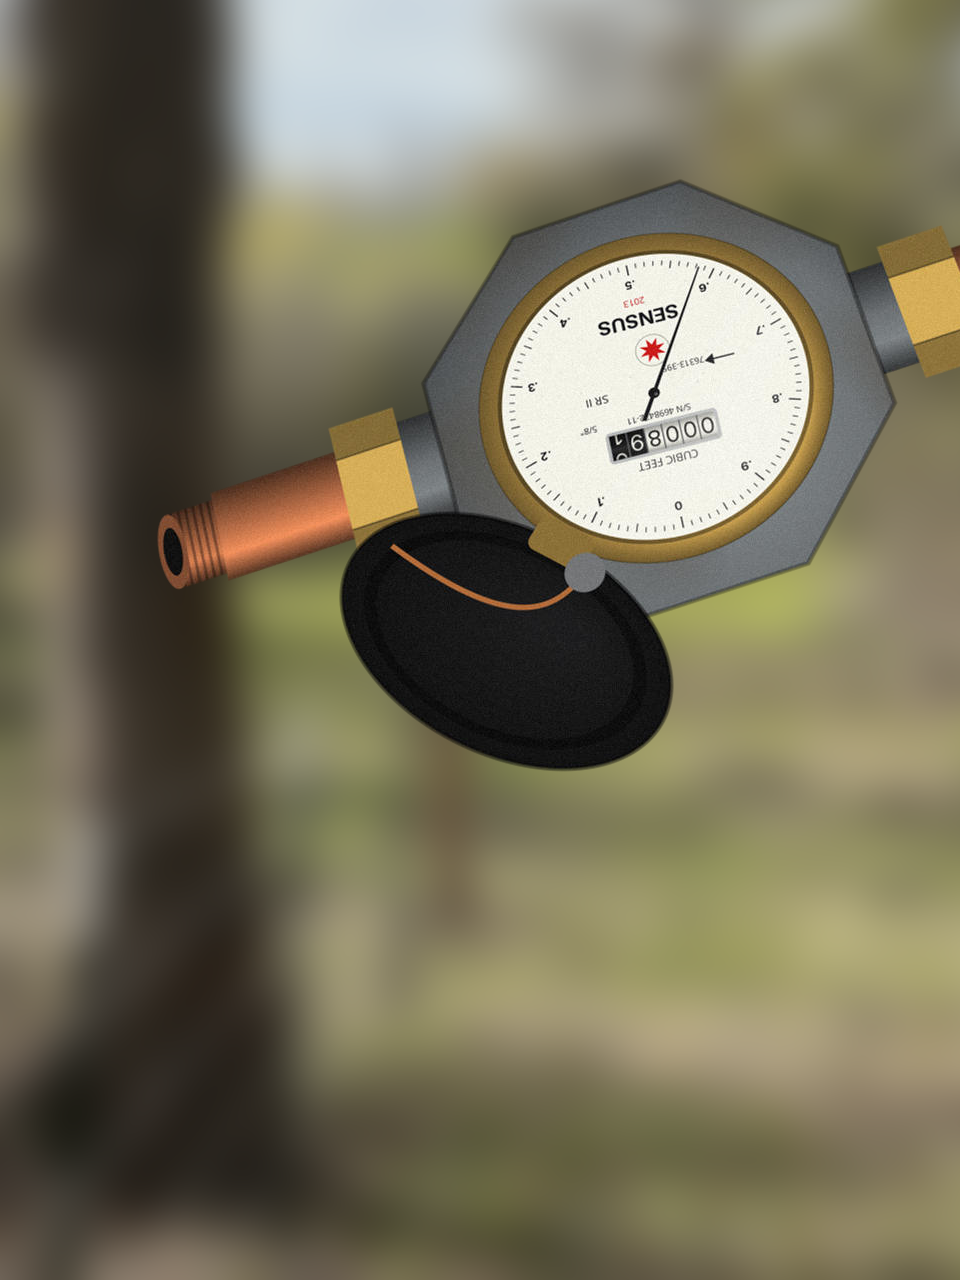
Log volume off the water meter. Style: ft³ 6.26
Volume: ft³ 890.58
